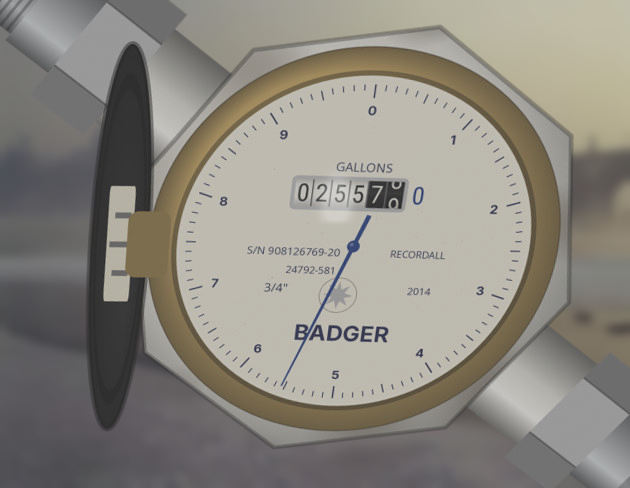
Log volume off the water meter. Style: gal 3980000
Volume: gal 255785.5
